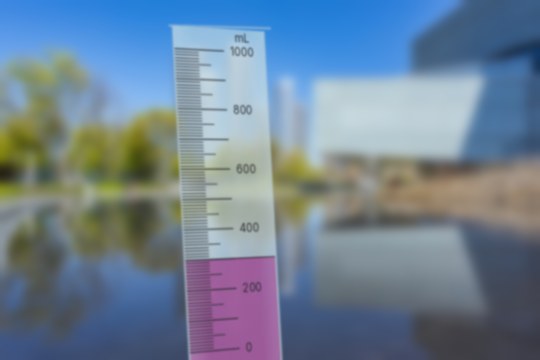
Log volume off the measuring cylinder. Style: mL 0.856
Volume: mL 300
